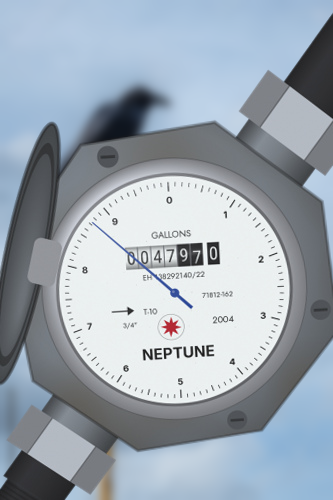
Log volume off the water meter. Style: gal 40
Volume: gal 47968.7
